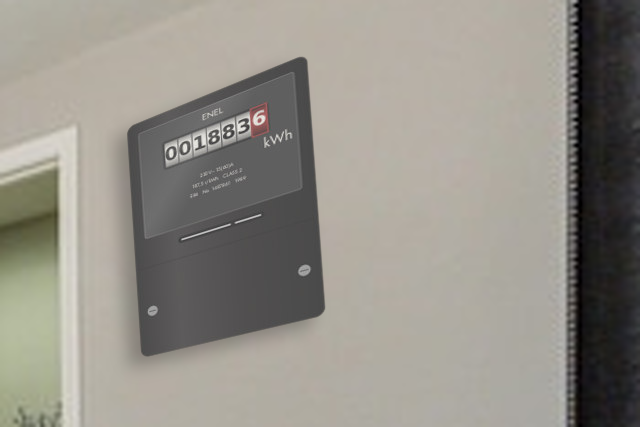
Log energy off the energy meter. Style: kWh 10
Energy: kWh 1883.6
